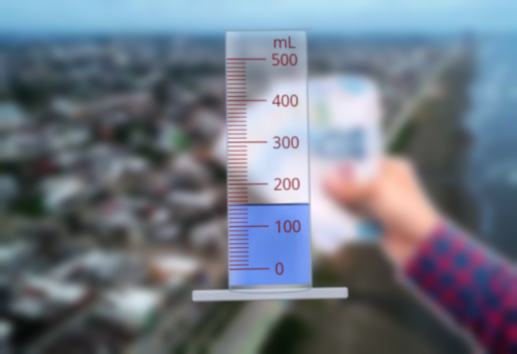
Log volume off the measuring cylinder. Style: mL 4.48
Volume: mL 150
